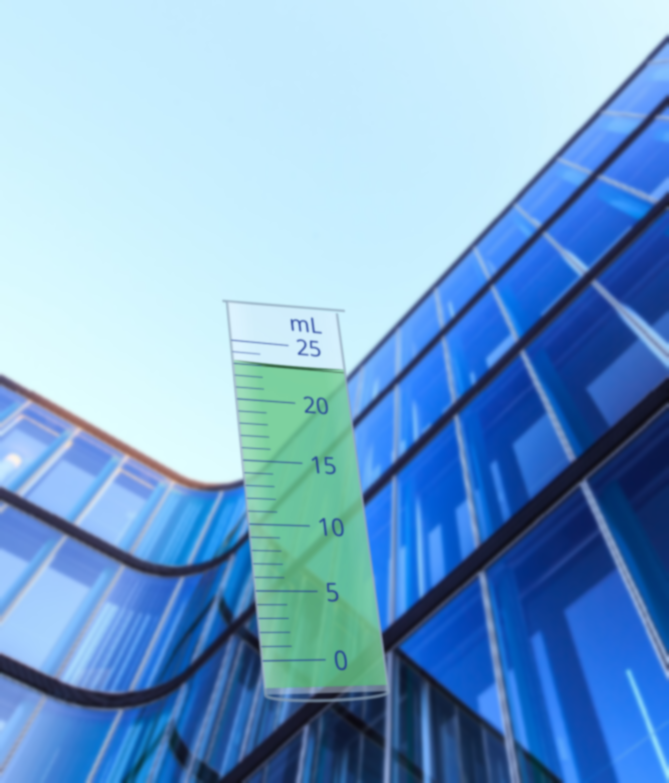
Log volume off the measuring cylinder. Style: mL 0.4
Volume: mL 23
